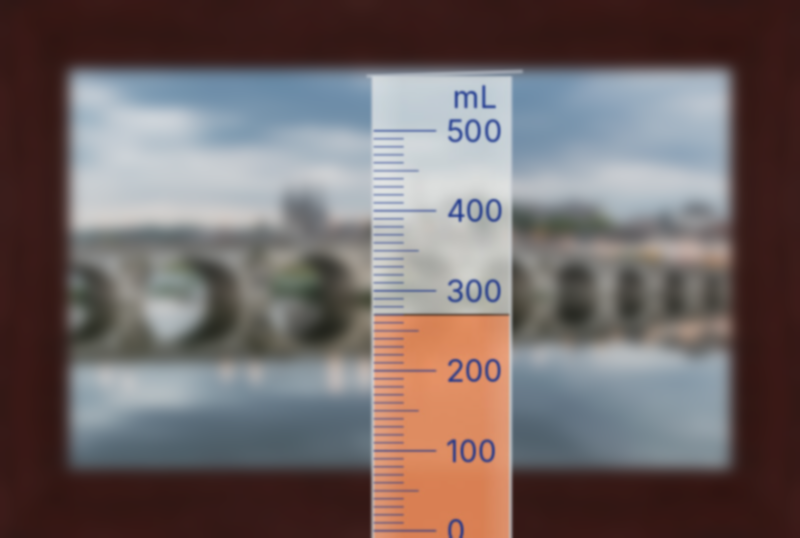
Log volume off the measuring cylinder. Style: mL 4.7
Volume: mL 270
